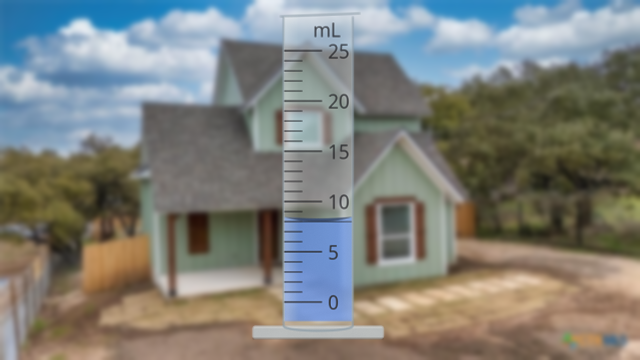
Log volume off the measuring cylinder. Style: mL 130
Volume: mL 8
